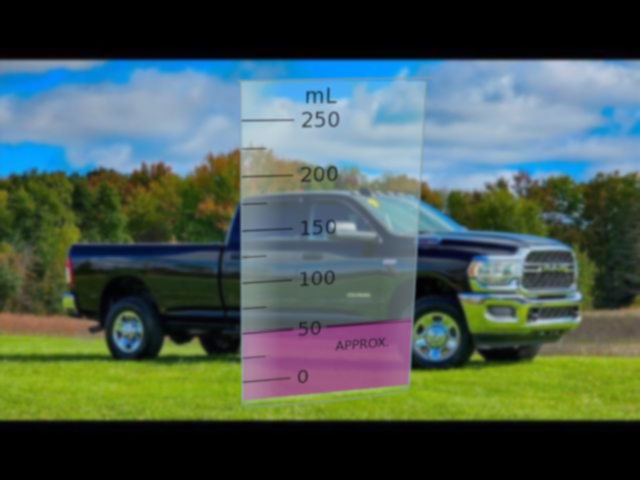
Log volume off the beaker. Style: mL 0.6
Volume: mL 50
